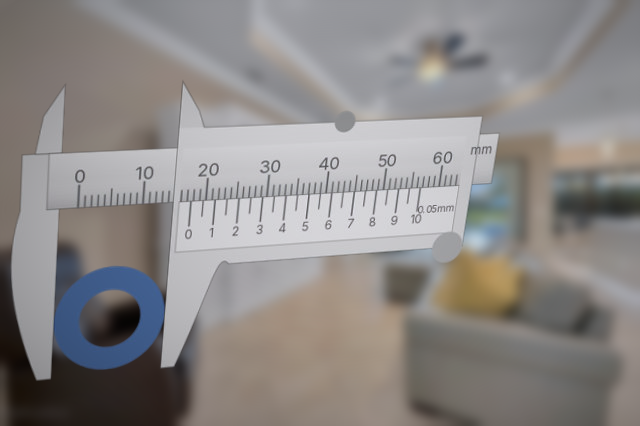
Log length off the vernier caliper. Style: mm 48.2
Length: mm 17.6
